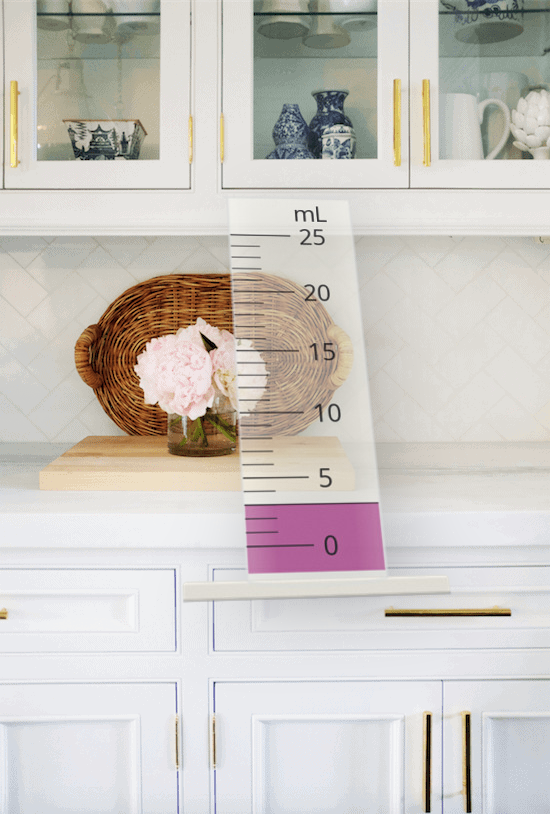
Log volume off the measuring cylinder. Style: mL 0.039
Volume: mL 3
